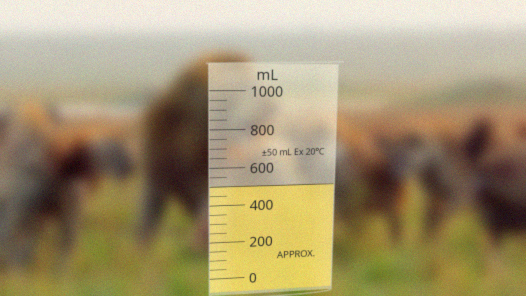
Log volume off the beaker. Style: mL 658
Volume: mL 500
